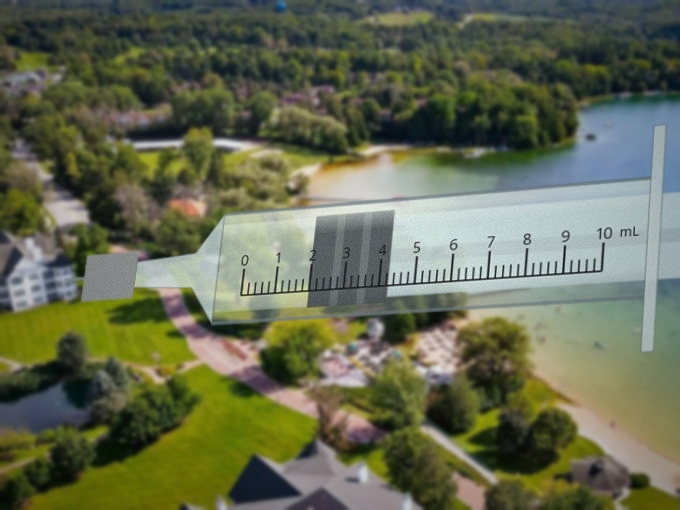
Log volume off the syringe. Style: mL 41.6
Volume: mL 2
